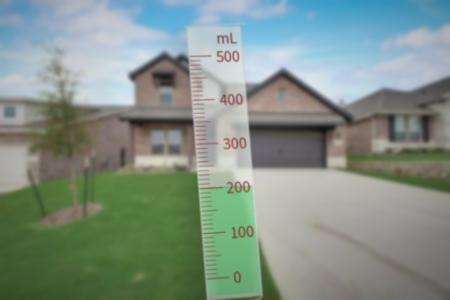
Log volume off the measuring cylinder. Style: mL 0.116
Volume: mL 200
